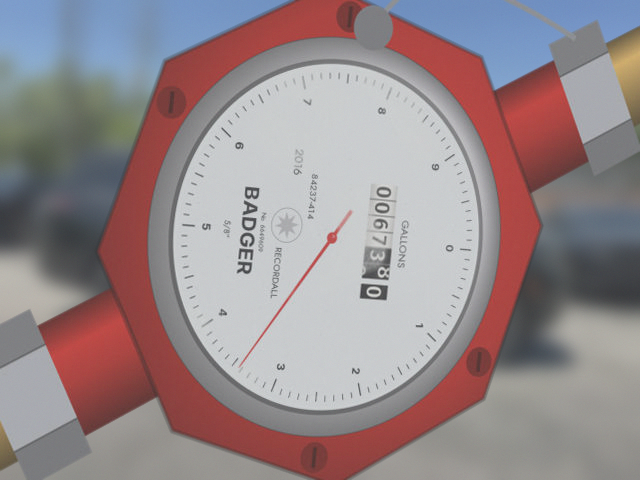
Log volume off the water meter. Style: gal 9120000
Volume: gal 67383.4
